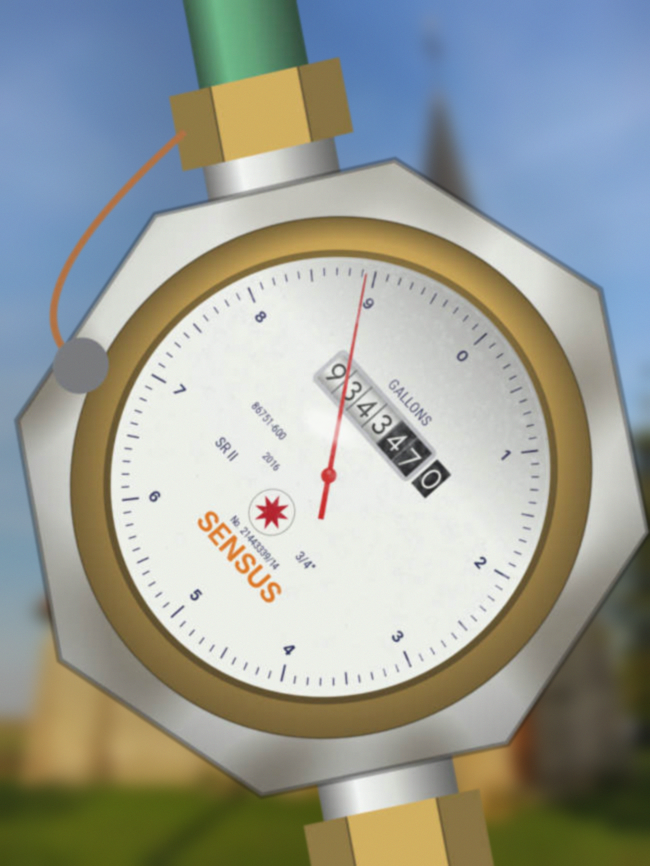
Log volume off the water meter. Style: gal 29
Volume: gal 9343468.9
